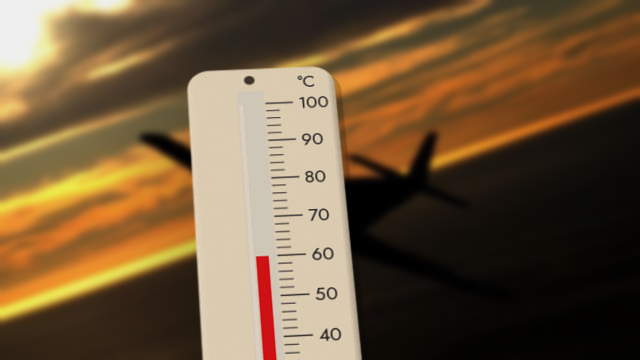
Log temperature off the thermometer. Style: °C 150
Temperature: °C 60
